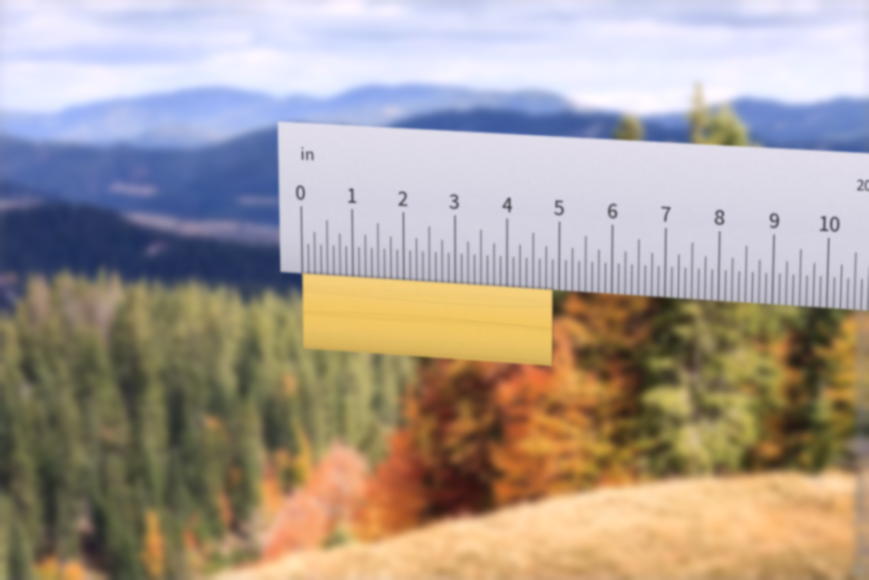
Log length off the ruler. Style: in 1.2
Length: in 4.875
